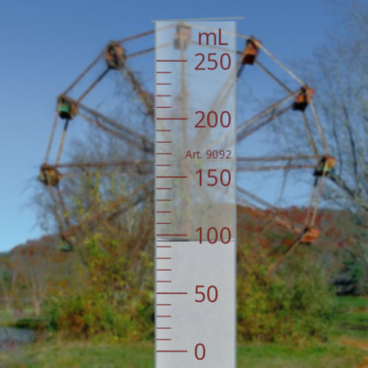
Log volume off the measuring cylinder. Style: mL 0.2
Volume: mL 95
